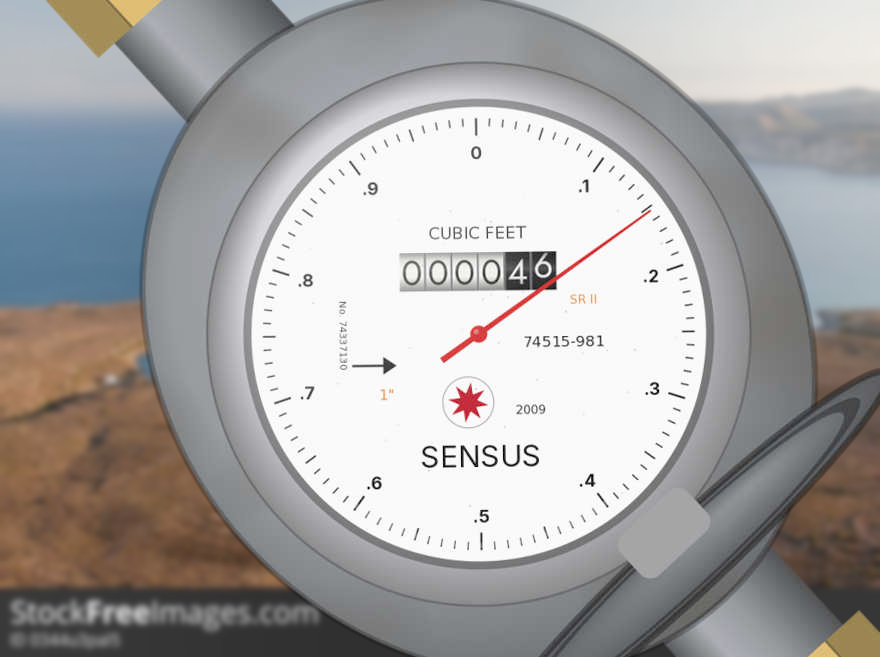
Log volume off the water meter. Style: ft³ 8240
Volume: ft³ 46.15
